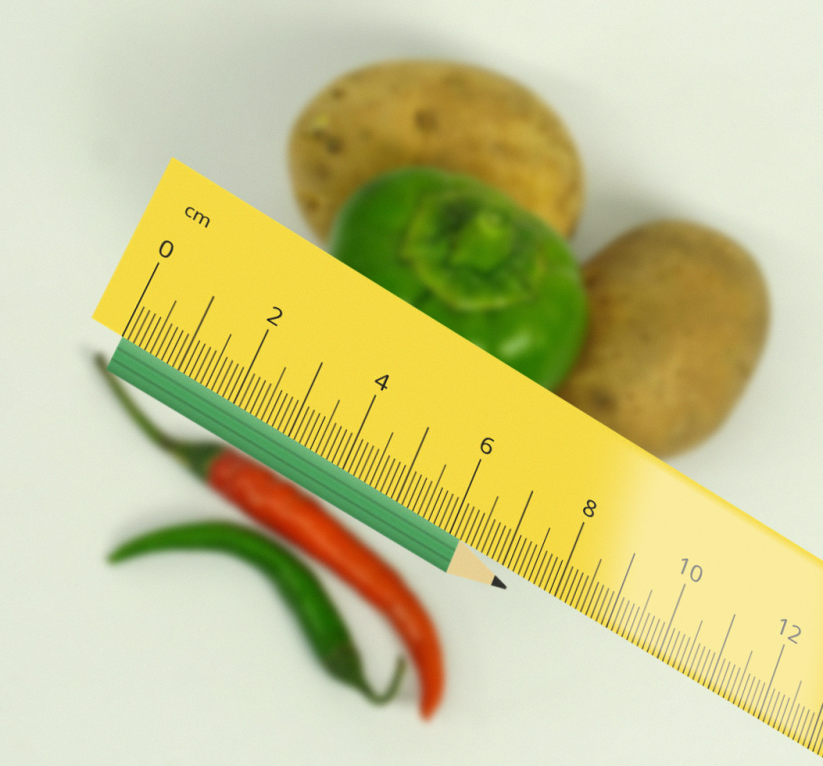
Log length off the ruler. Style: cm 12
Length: cm 7.2
